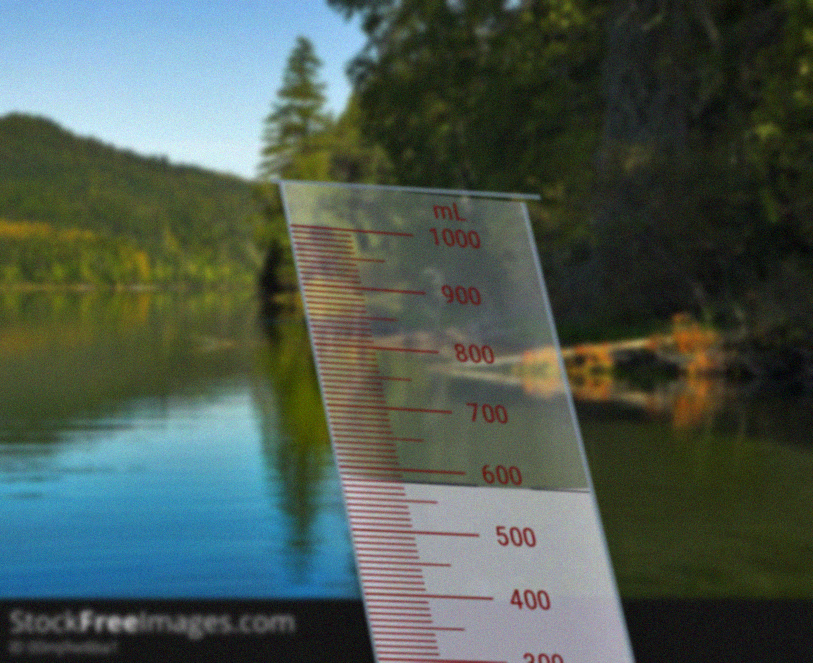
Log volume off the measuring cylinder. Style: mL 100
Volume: mL 580
